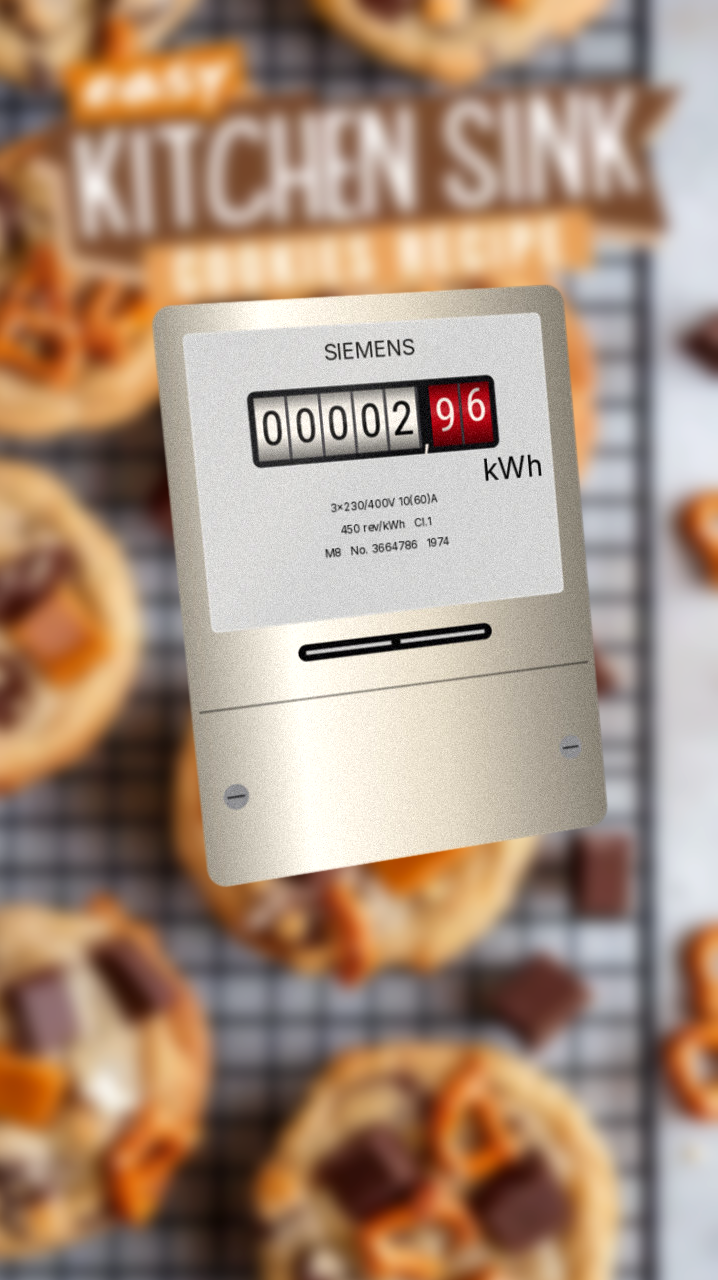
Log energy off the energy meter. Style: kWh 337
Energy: kWh 2.96
